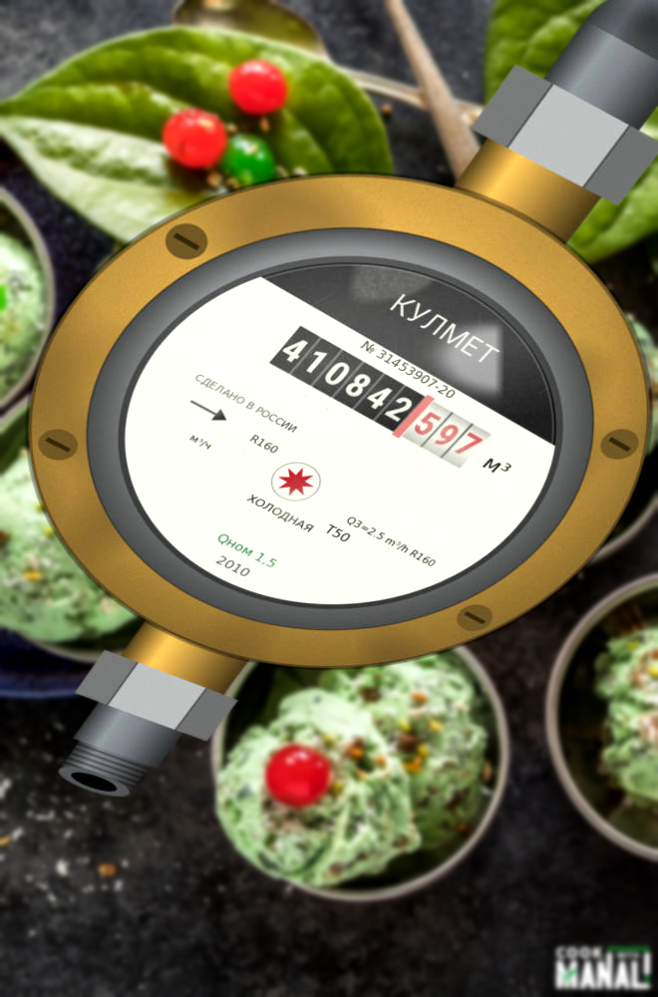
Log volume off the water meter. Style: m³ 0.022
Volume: m³ 410842.597
